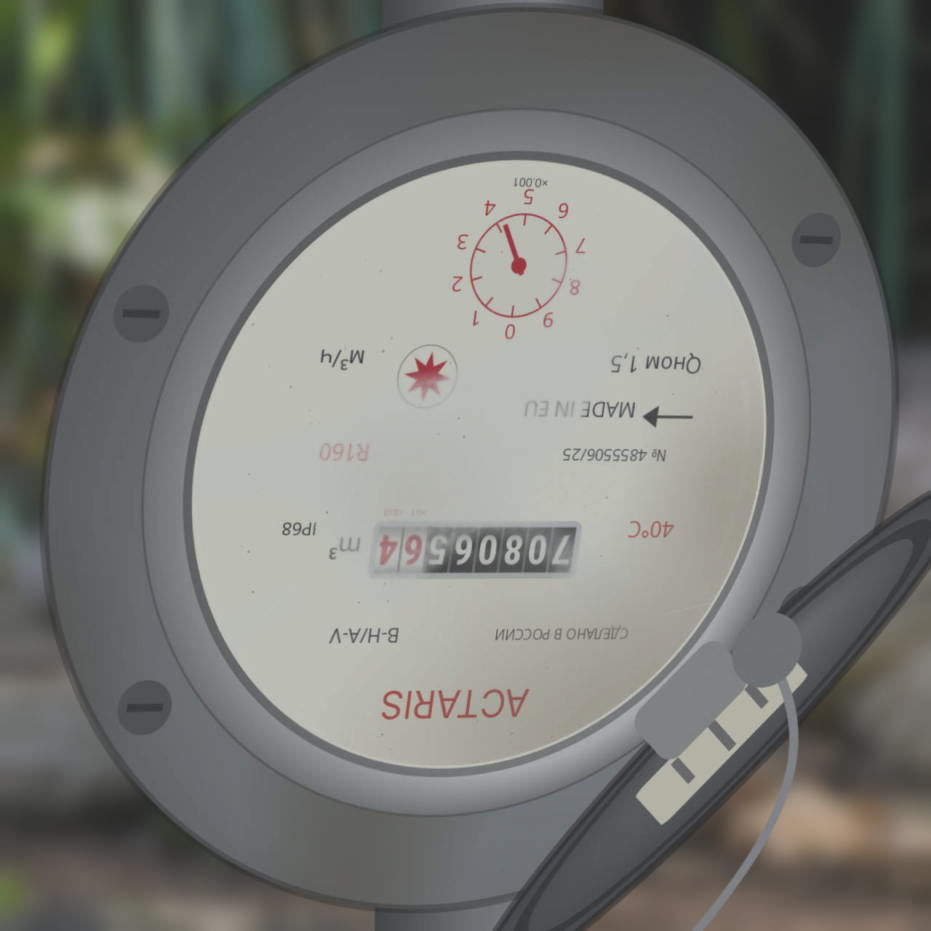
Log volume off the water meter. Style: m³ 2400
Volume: m³ 708065.644
